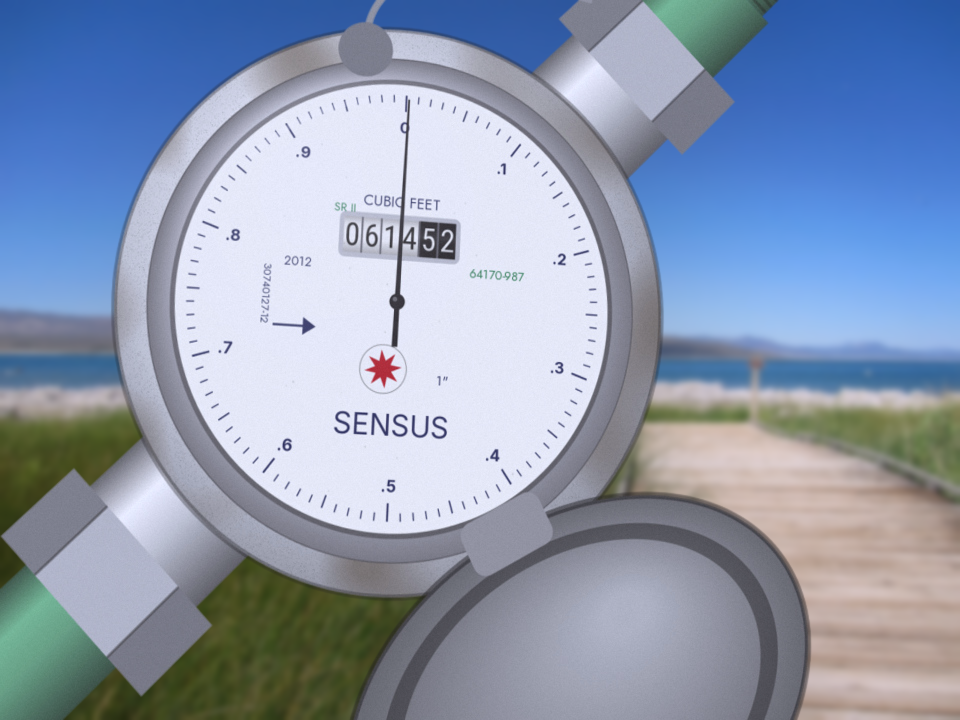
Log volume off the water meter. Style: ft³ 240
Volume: ft³ 61452.00
